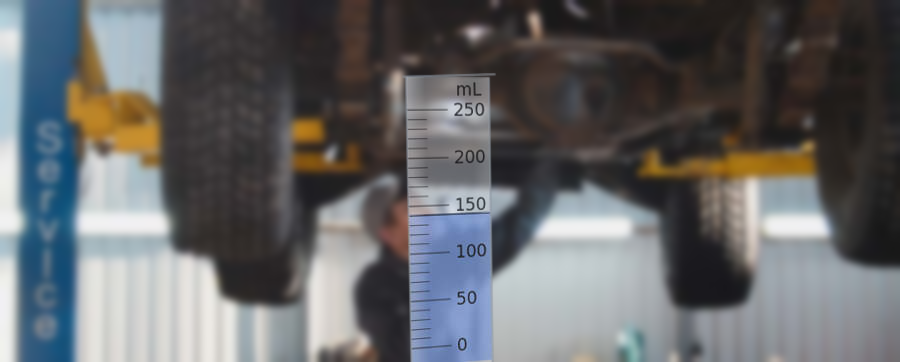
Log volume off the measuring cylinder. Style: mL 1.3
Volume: mL 140
